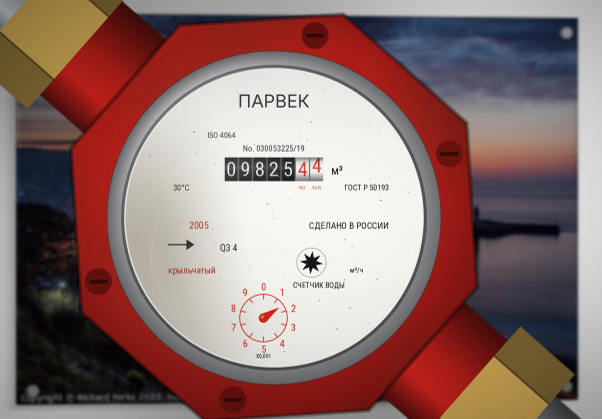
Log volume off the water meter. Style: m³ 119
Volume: m³ 9825.441
